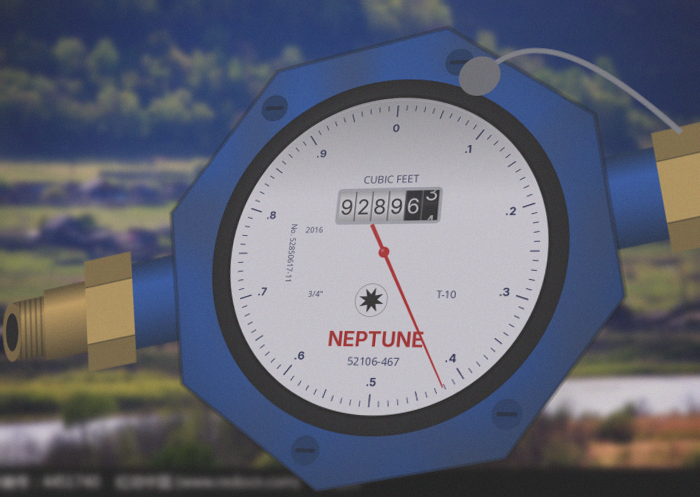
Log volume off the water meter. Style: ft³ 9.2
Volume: ft³ 928963.42
